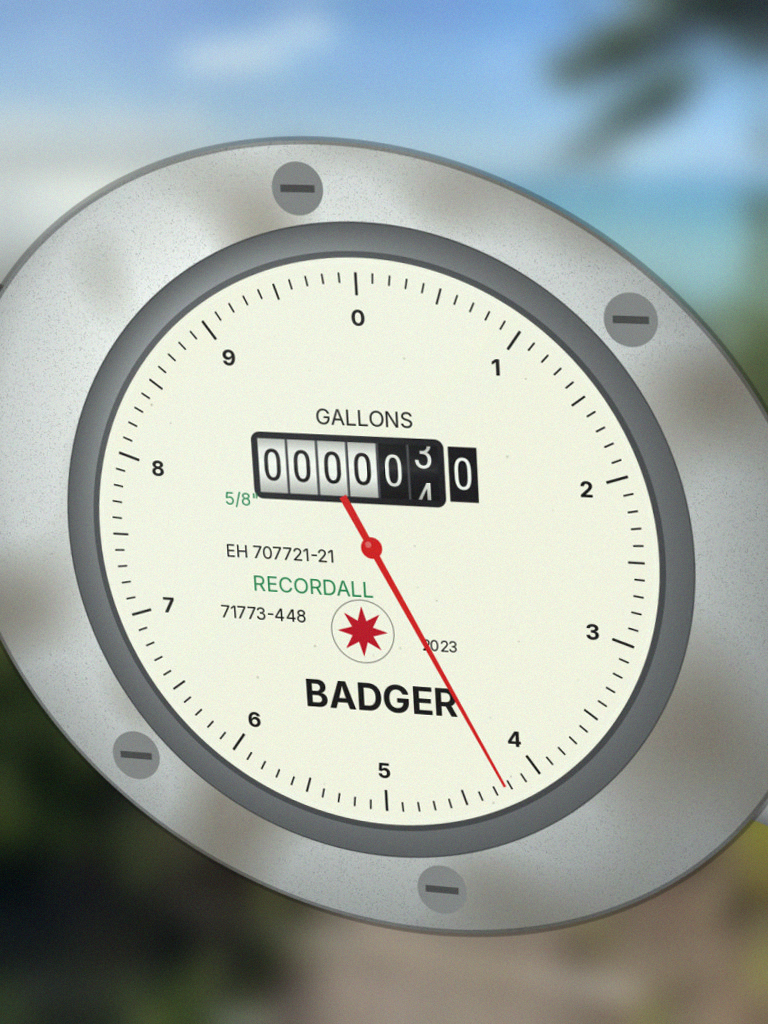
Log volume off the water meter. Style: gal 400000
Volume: gal 34.2
